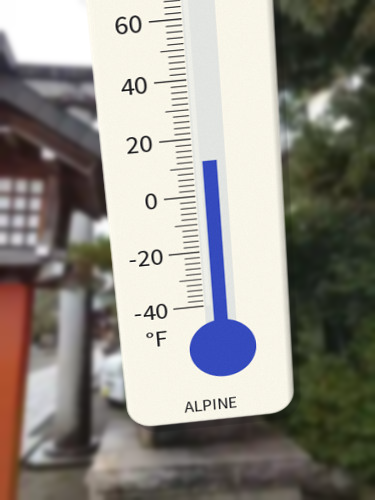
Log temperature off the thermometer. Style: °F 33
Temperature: °F 12
